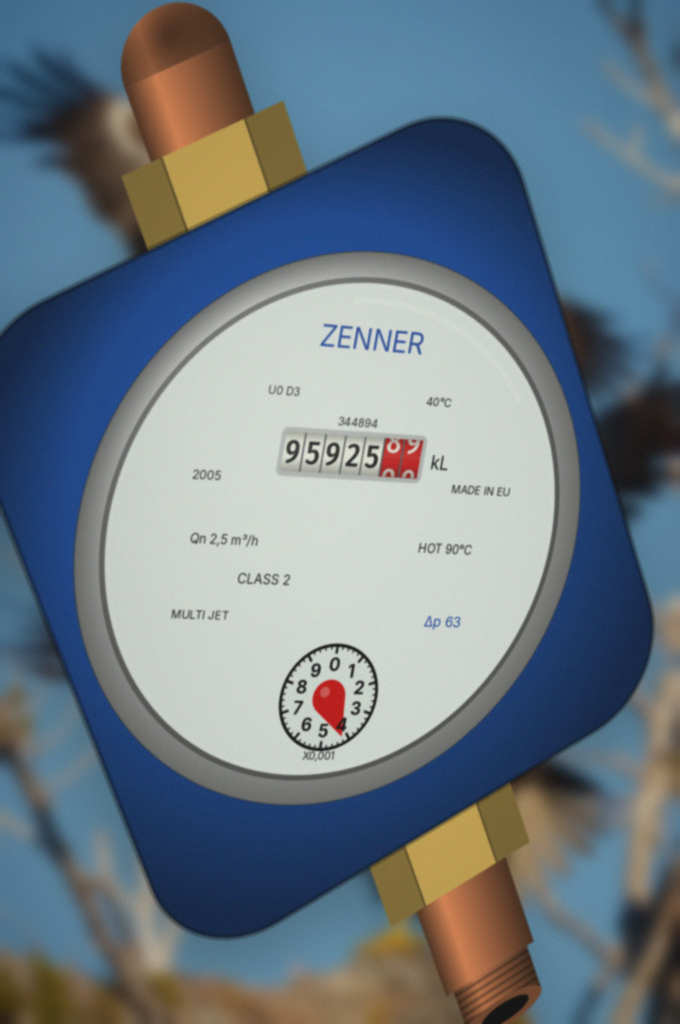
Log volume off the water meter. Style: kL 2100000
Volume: kL 95925.894
